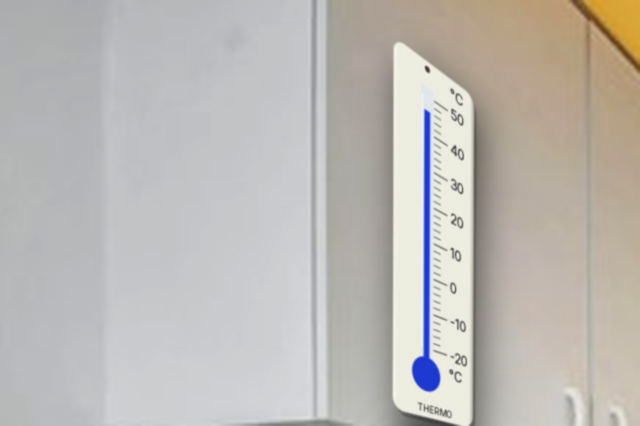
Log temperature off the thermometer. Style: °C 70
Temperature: °C 46
